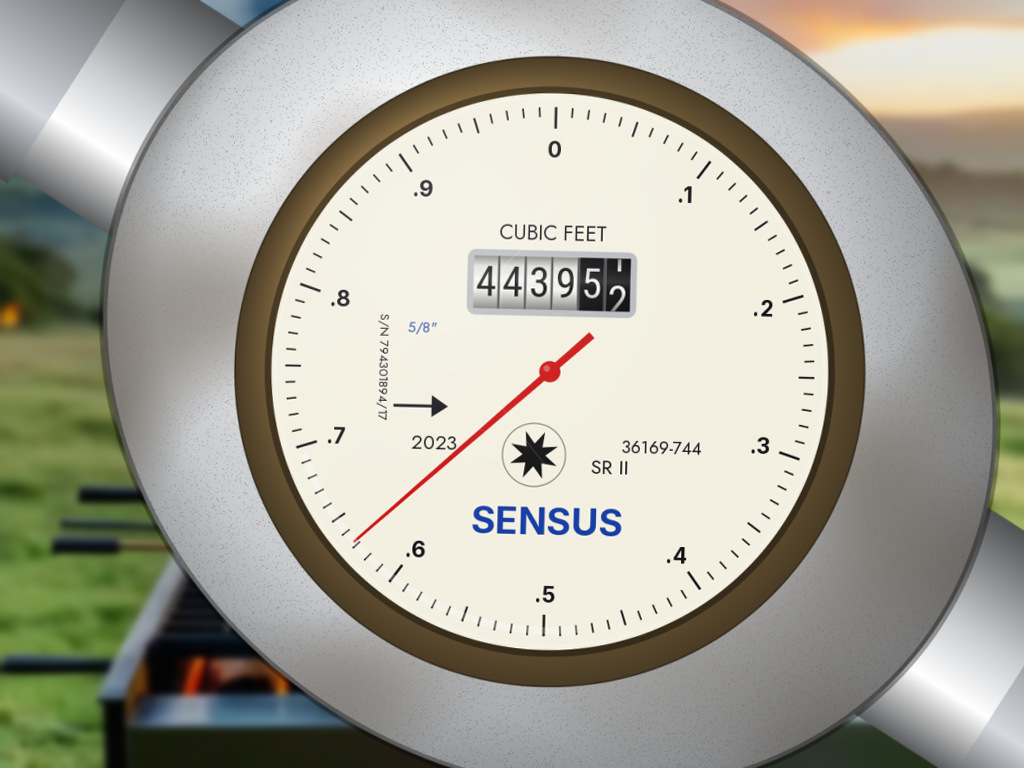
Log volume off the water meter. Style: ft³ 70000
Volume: ft³ 443951.63
